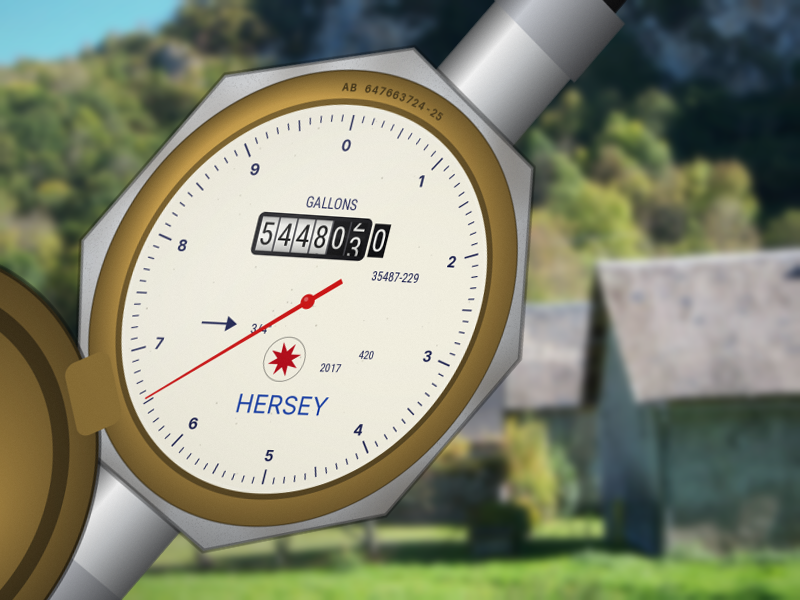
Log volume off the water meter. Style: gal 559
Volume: gal 5448026.5
